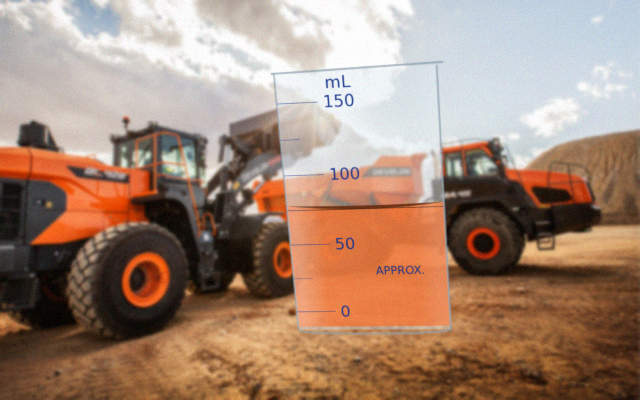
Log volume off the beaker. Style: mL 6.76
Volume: mL 75
